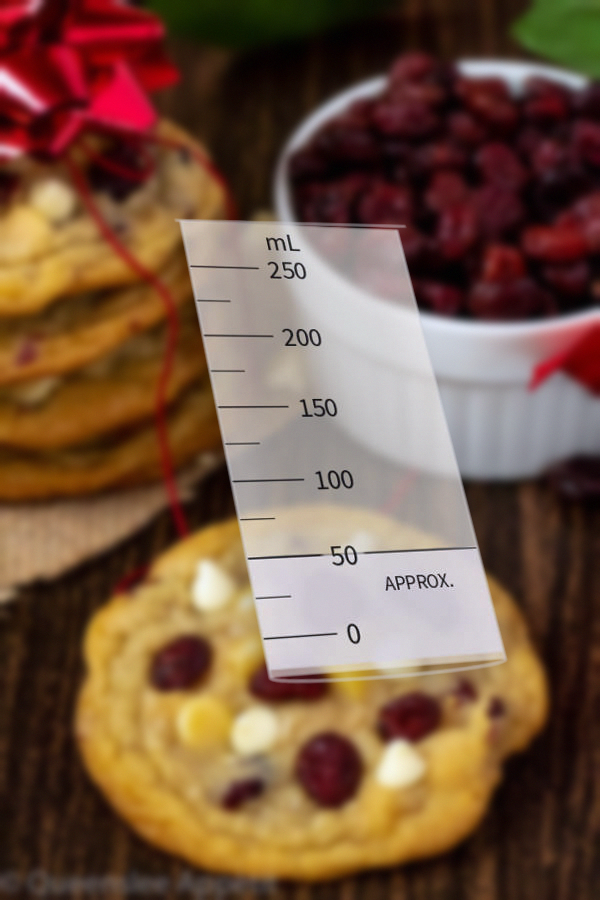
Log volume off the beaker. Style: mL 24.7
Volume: mL 50
